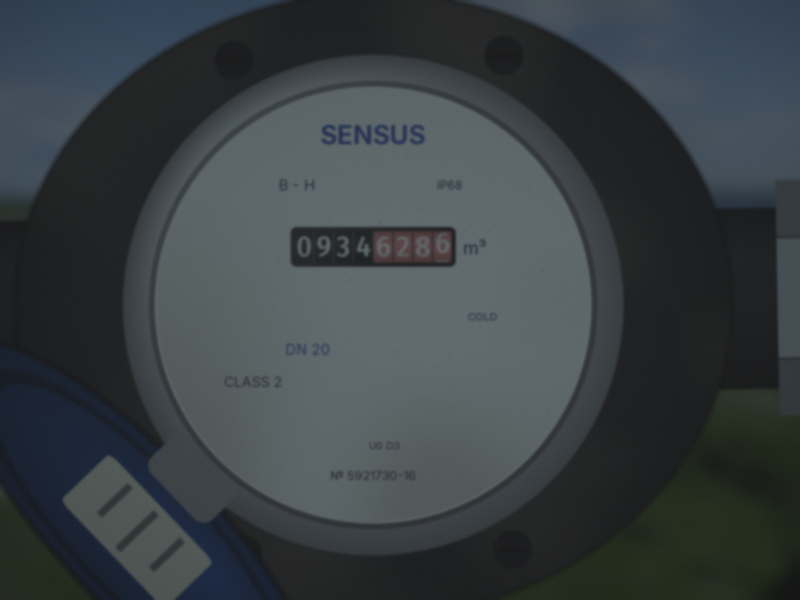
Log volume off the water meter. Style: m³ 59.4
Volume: m³ 934.6286
